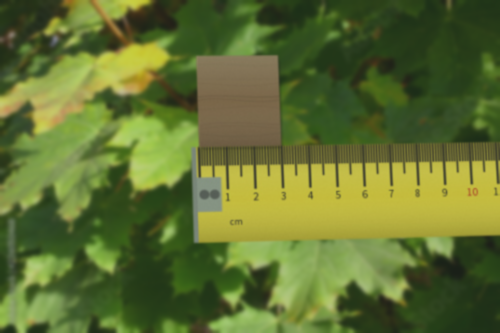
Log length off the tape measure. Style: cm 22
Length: cm 3
